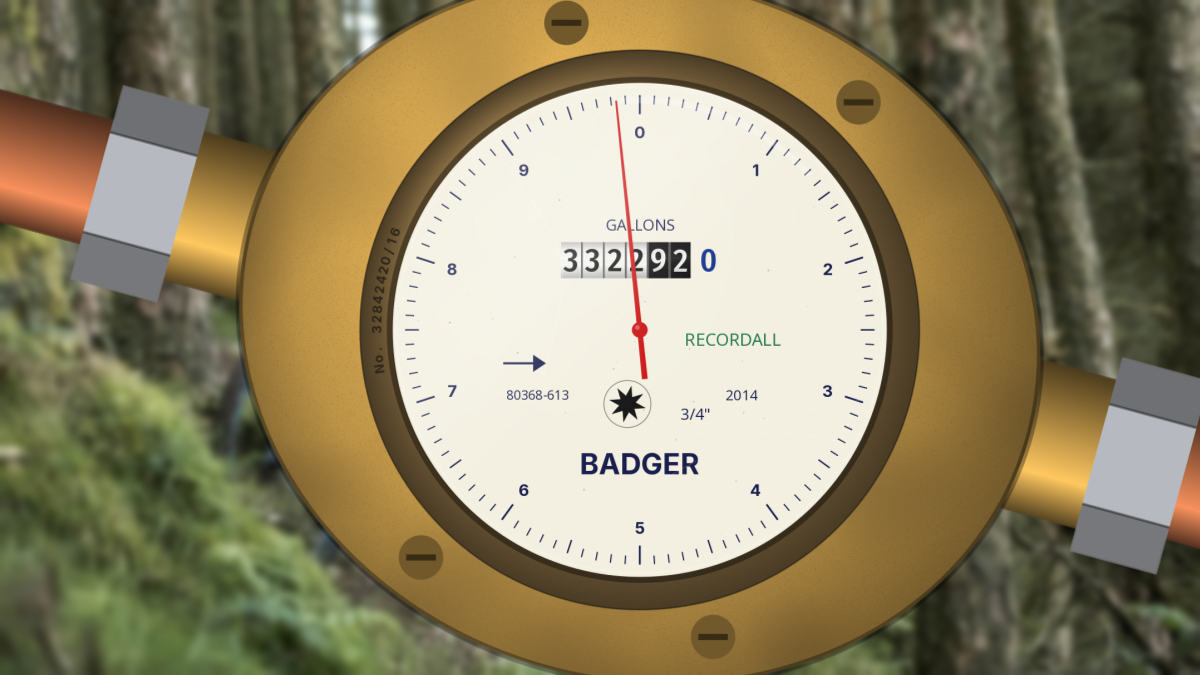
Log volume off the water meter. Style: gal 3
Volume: gal 3322919.8
